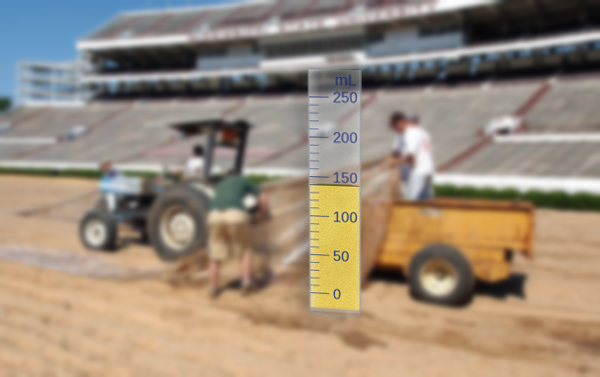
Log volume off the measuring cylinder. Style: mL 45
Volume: mL 140
